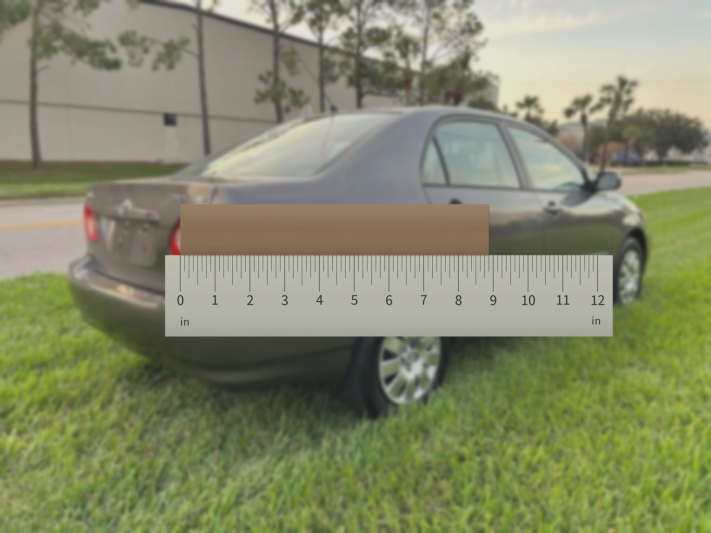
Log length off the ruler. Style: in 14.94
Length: in 8.875
